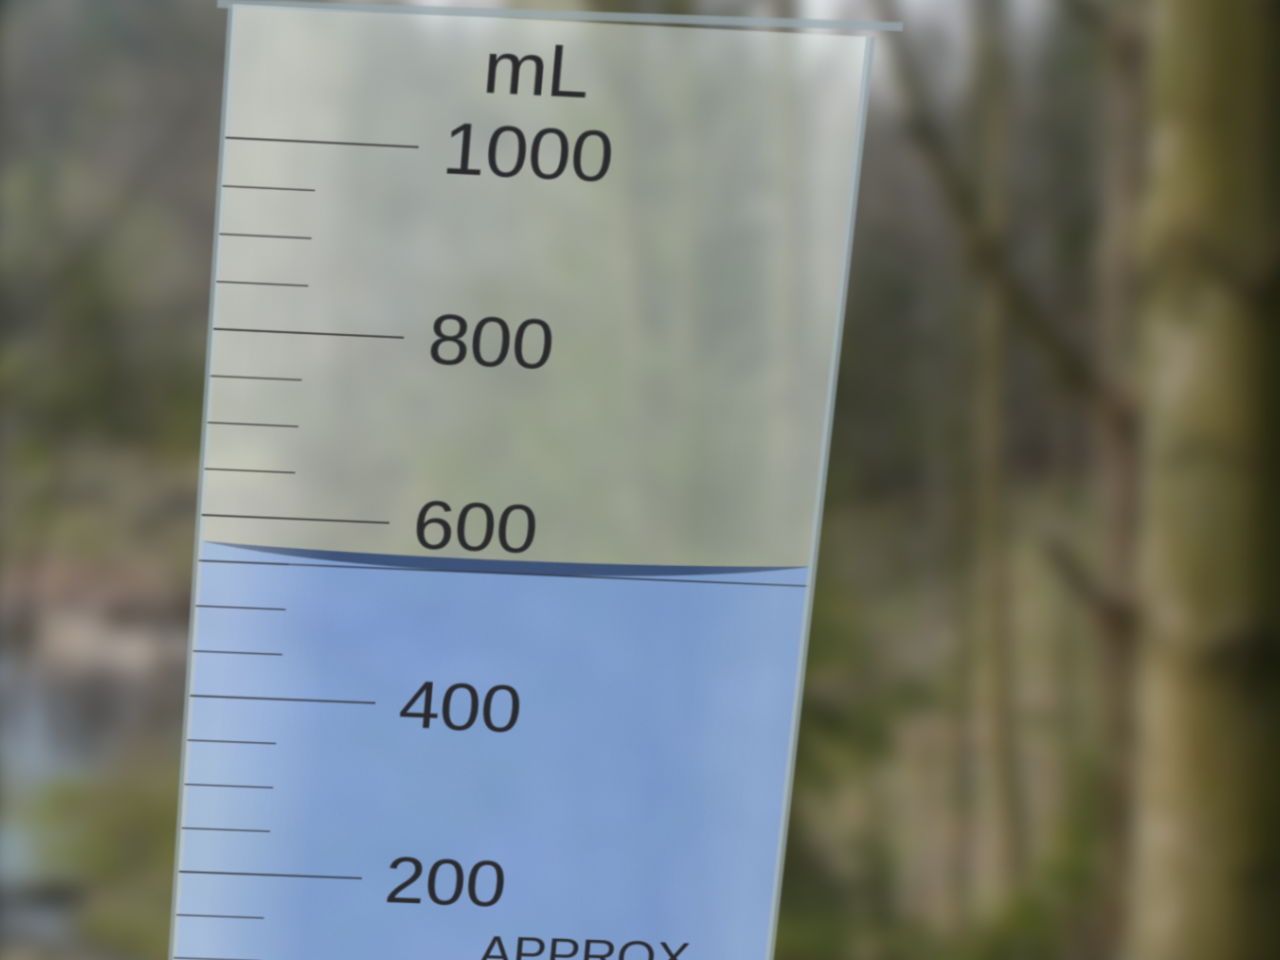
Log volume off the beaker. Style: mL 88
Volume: mL 550
